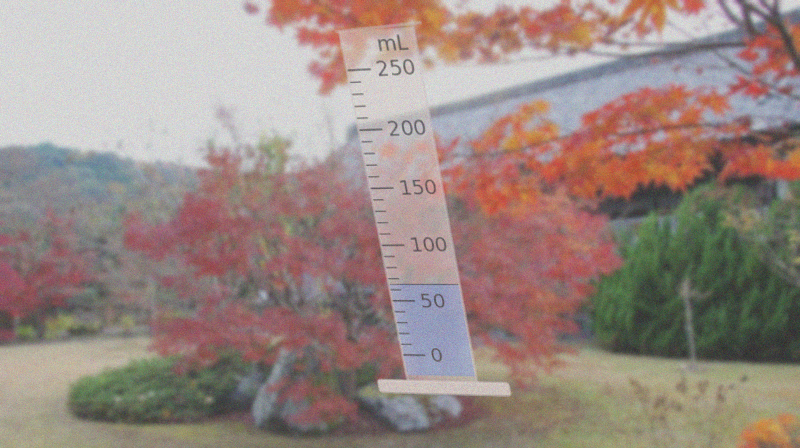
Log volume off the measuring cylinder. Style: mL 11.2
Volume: mL 65
